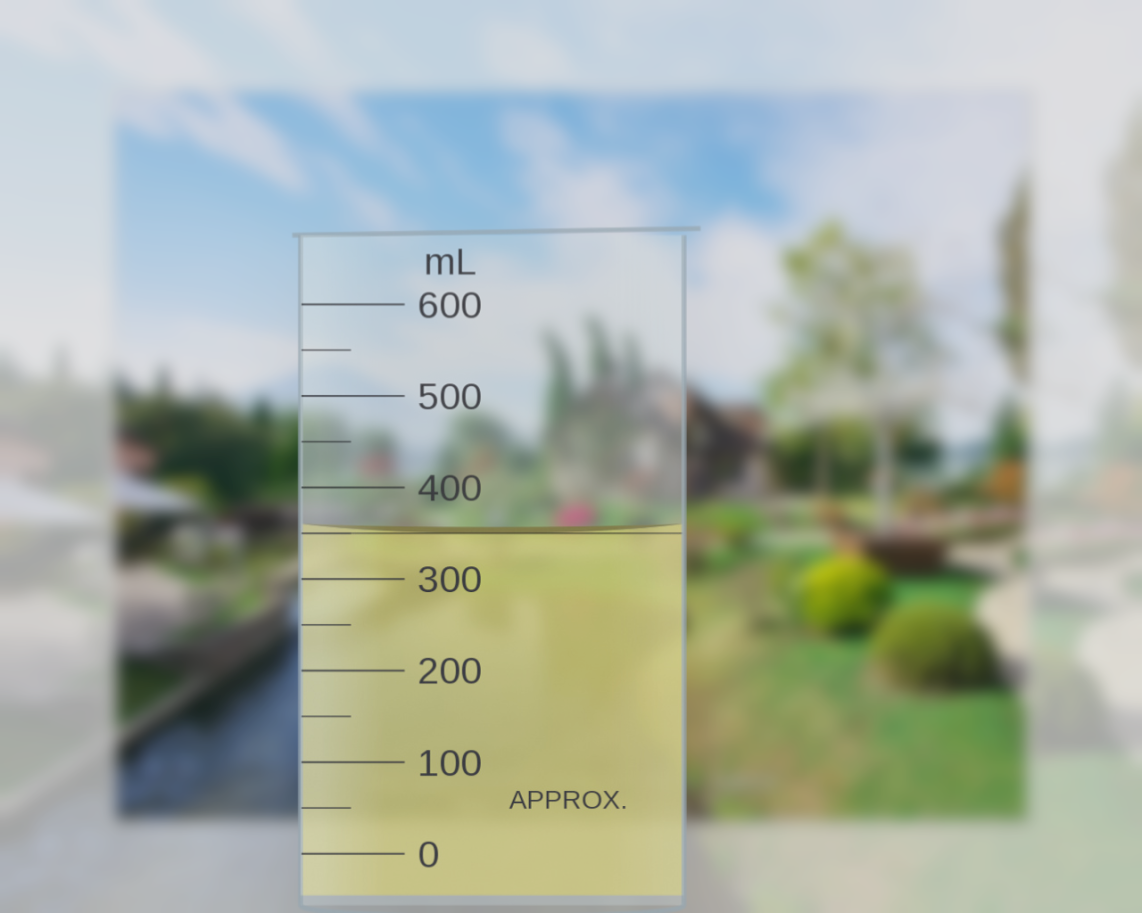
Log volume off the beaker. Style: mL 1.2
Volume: mL 350
